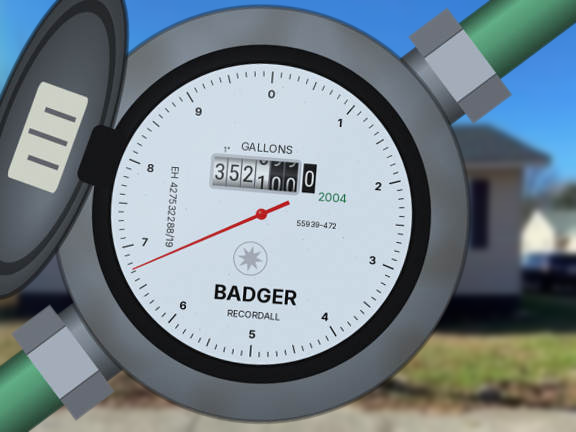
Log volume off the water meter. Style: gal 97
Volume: gal 3520996.7
